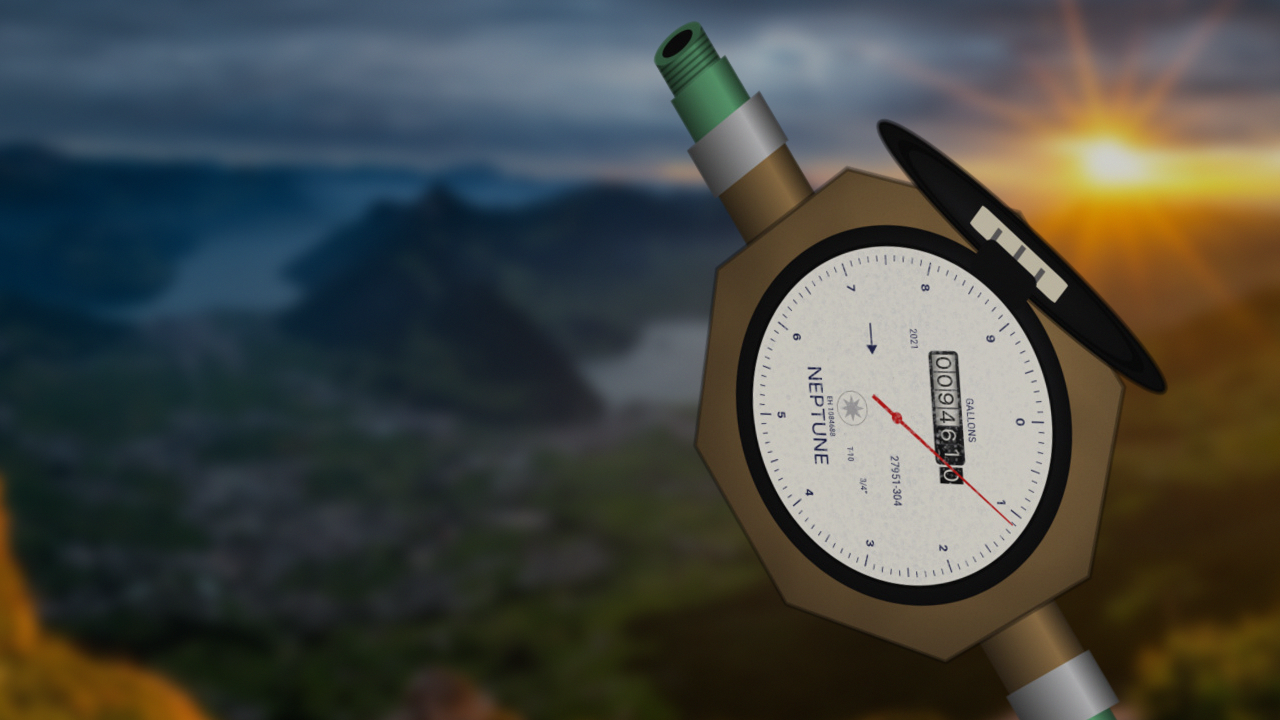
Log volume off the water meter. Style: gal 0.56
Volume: gal 94611.1
